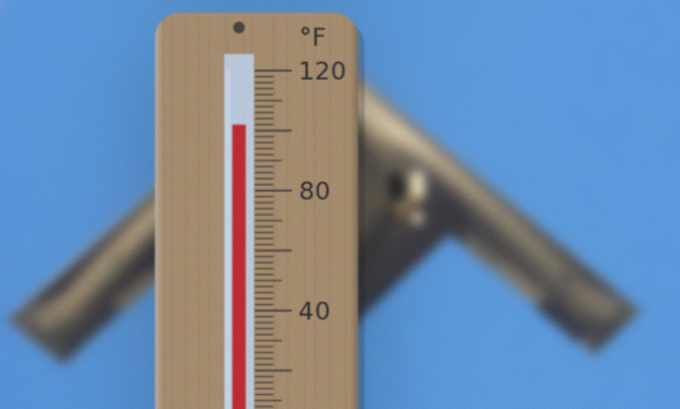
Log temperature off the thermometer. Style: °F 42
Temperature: °F 102
